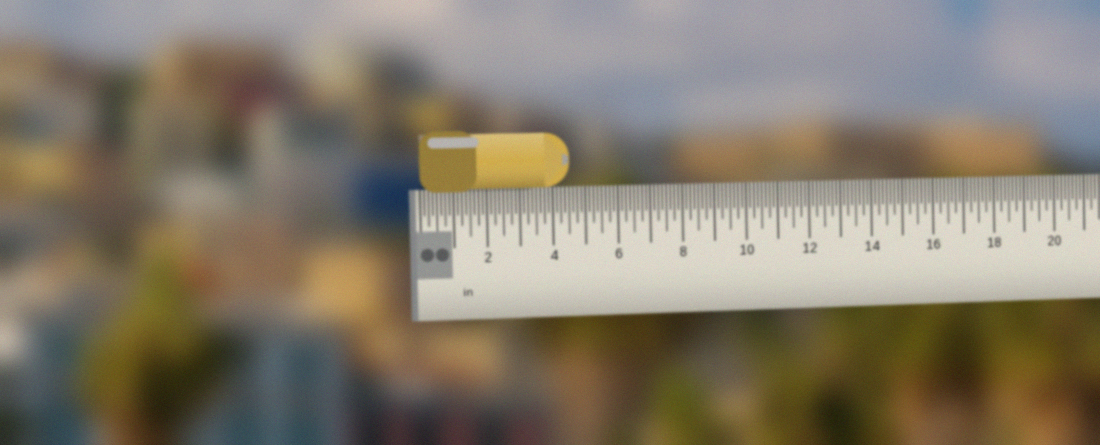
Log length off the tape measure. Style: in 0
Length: in 4.5
